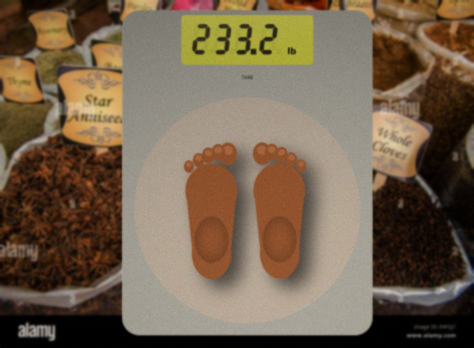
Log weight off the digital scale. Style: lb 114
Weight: lb 233.2
